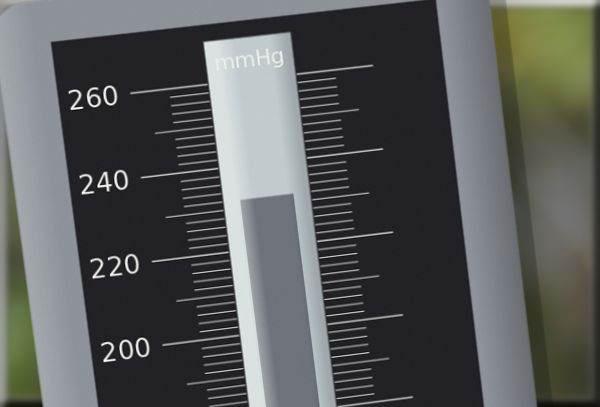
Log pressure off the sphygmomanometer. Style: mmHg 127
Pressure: mmHg 232
